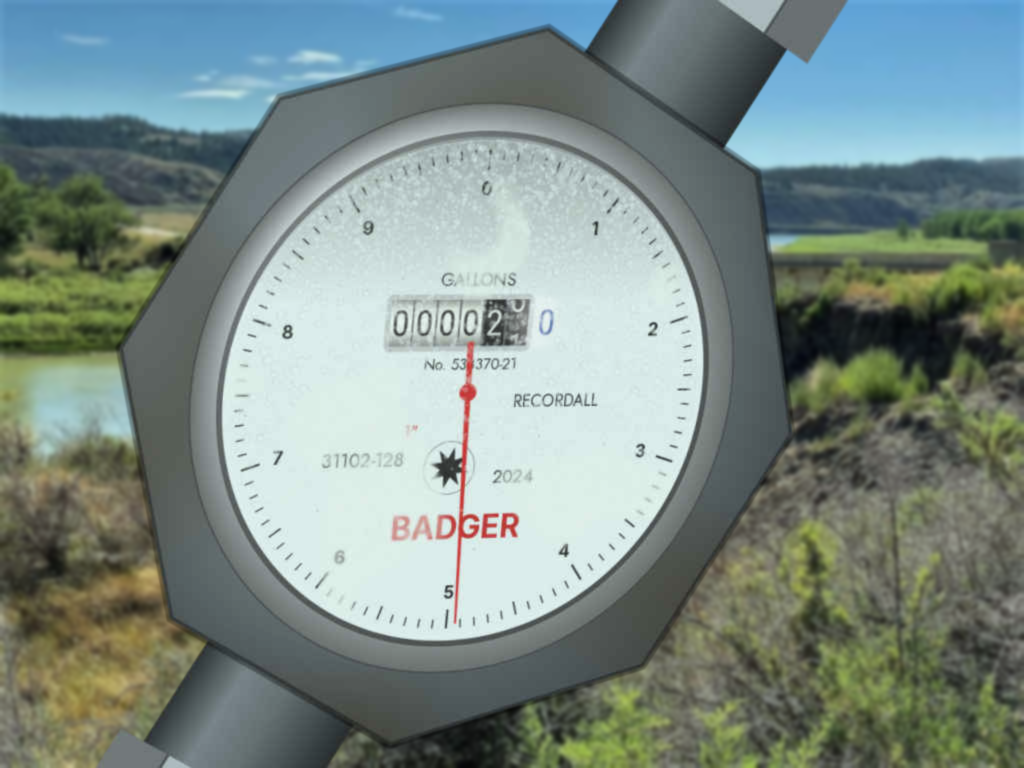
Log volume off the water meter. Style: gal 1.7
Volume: gal 204.9
